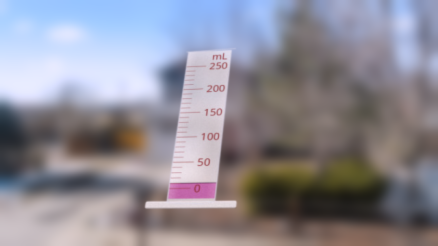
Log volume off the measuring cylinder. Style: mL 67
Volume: mL 10
